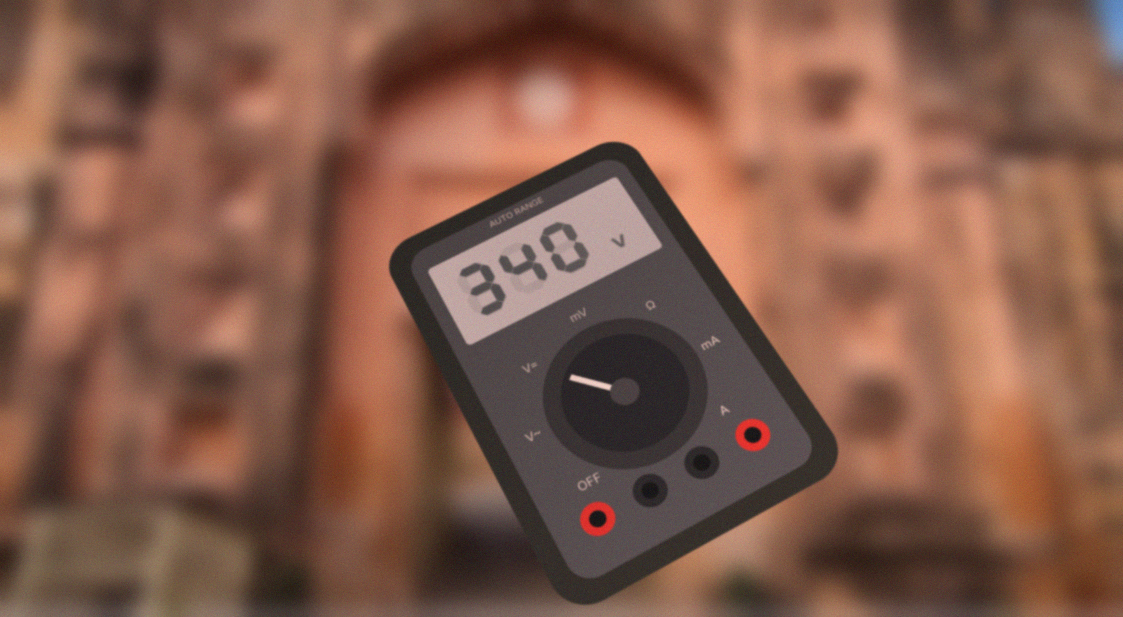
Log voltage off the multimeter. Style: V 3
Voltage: V 340
